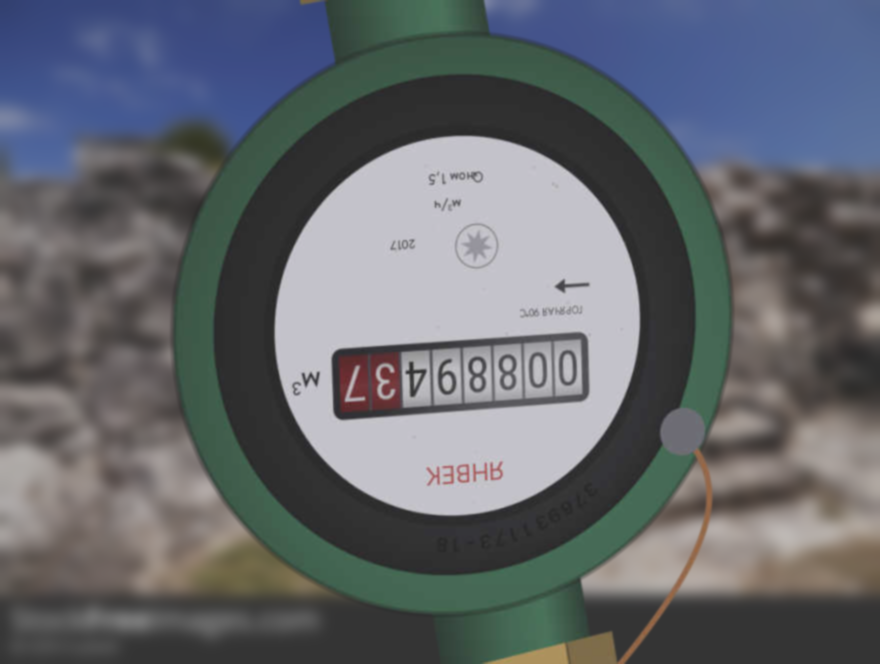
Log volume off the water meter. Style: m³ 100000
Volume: m³ 8894.37
